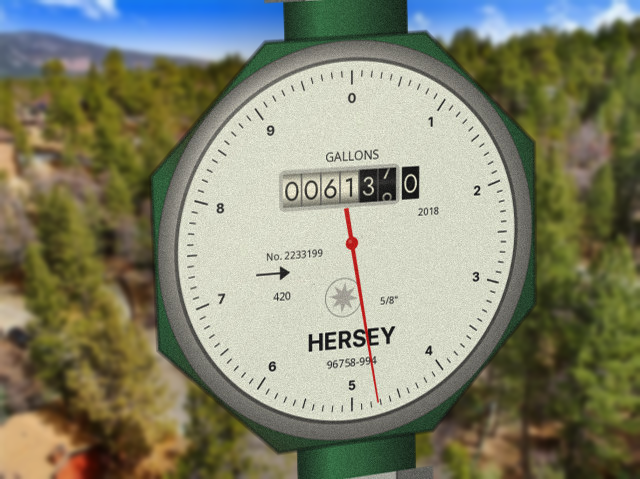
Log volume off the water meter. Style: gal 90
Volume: gal 61374.7
